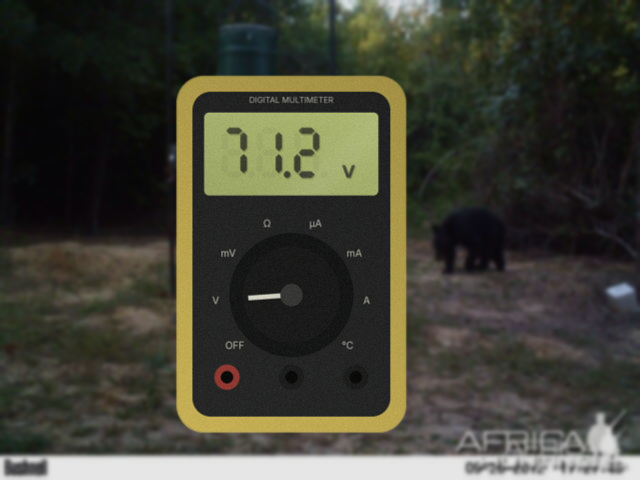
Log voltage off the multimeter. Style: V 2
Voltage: V 71.2
